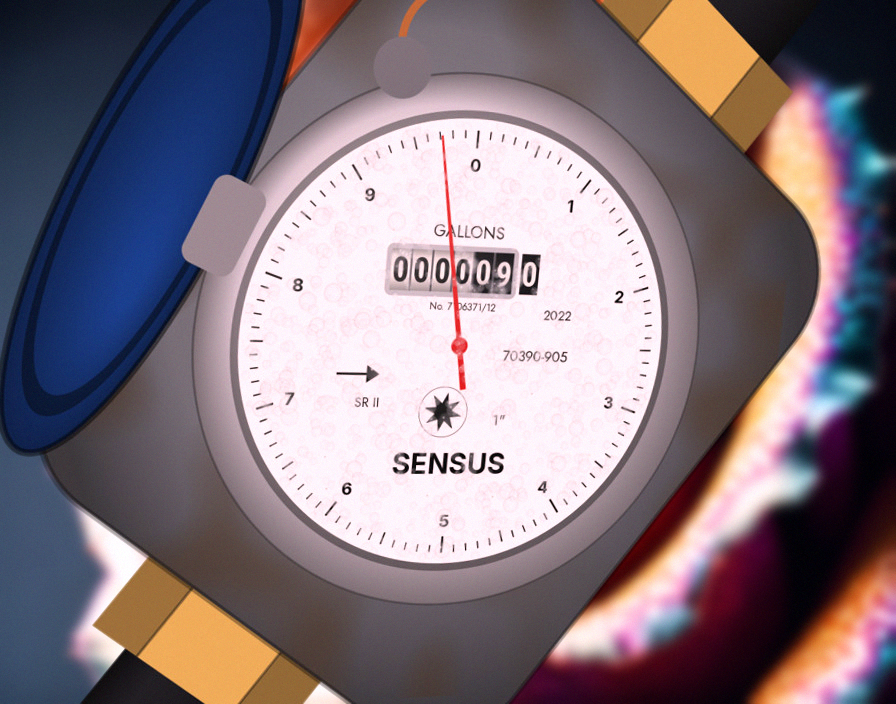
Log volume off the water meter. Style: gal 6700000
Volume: gal 89.7
